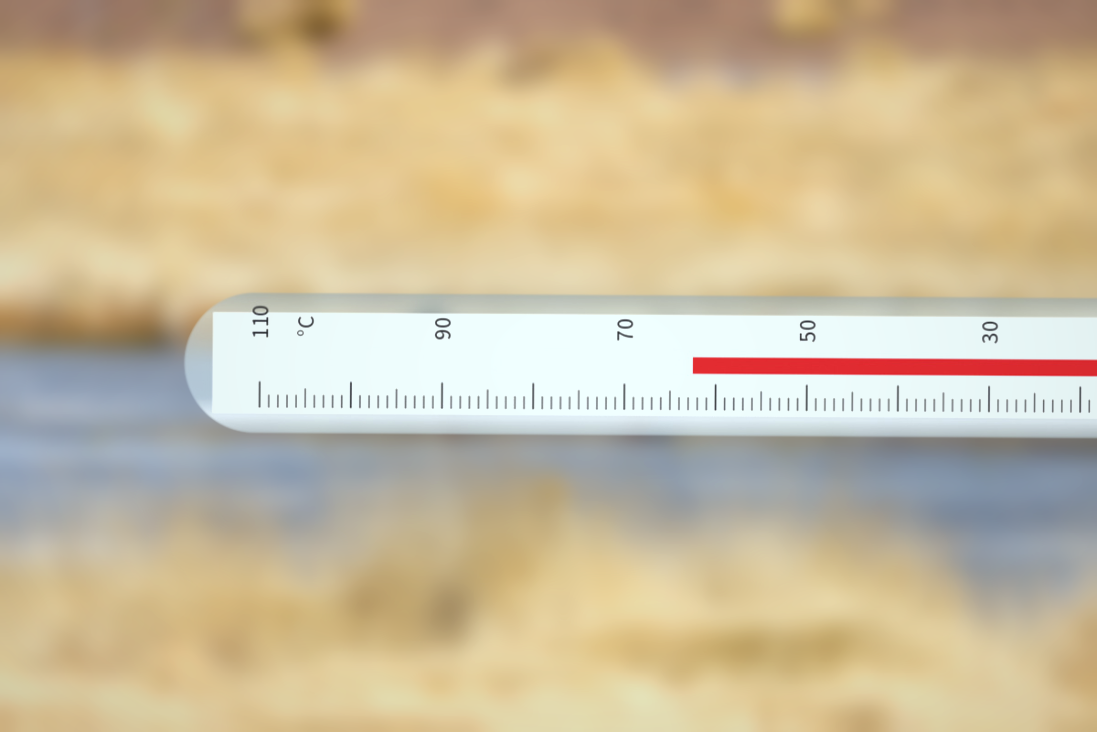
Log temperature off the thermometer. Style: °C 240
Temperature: °C 62.5
